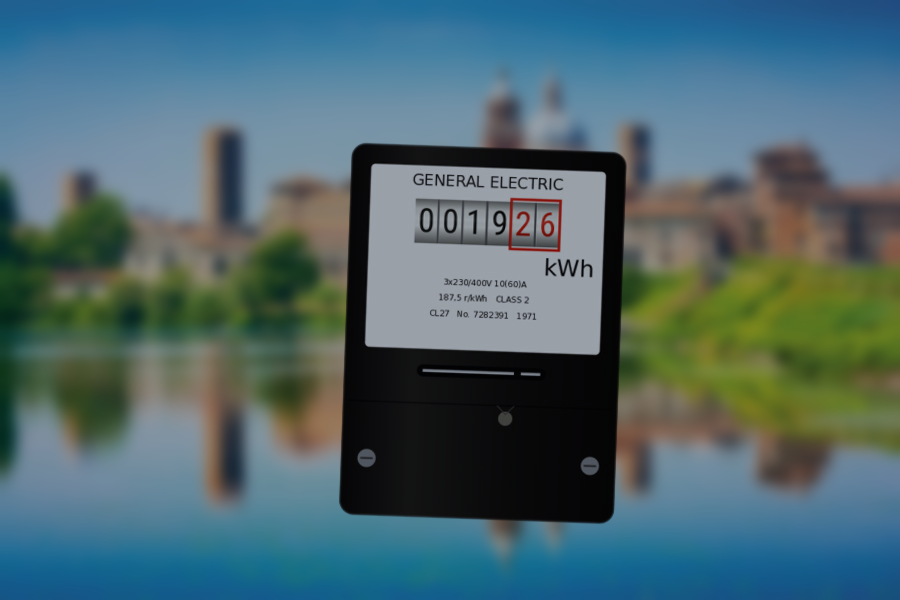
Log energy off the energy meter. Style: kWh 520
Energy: kWh 19.26
